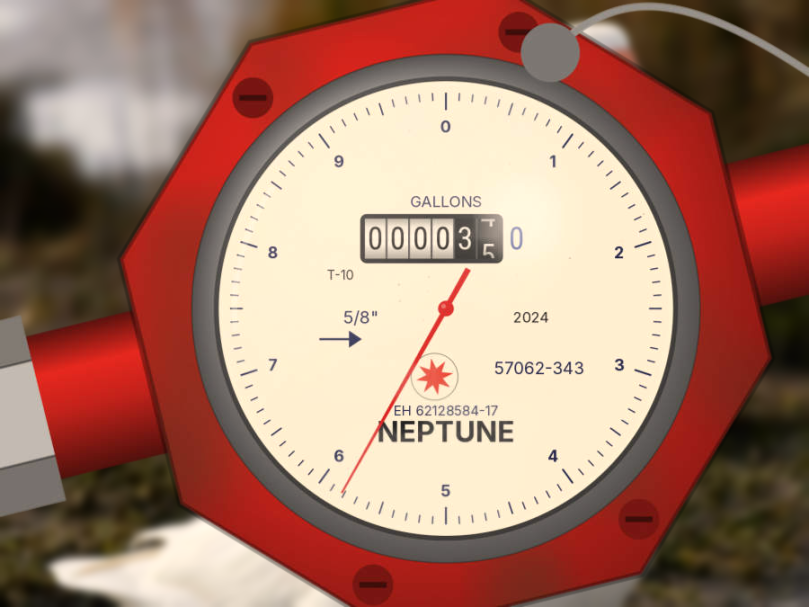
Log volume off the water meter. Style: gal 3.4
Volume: gal 345.8
